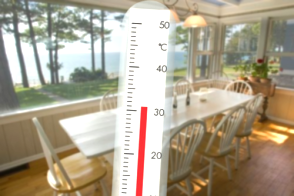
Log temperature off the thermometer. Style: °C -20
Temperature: °C 31
